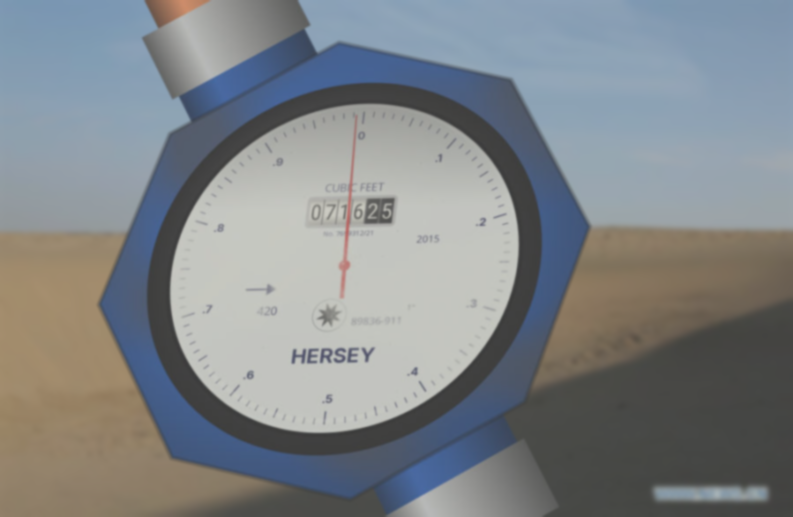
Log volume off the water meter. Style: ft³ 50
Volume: ft³ 71624.99
